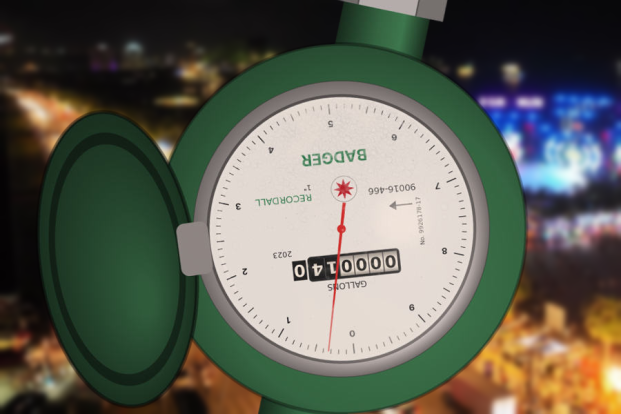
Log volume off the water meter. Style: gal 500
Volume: gal 140.3
